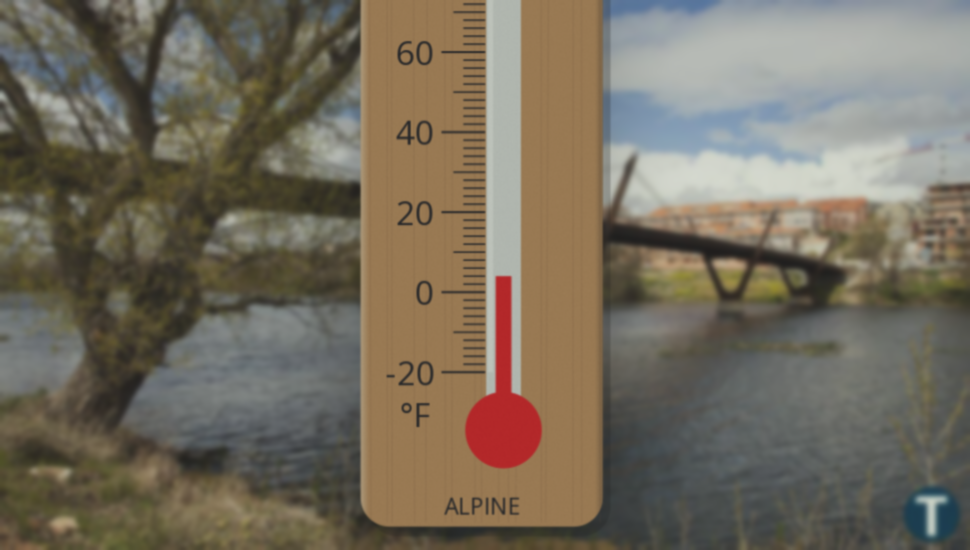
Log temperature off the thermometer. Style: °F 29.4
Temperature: °F 4
